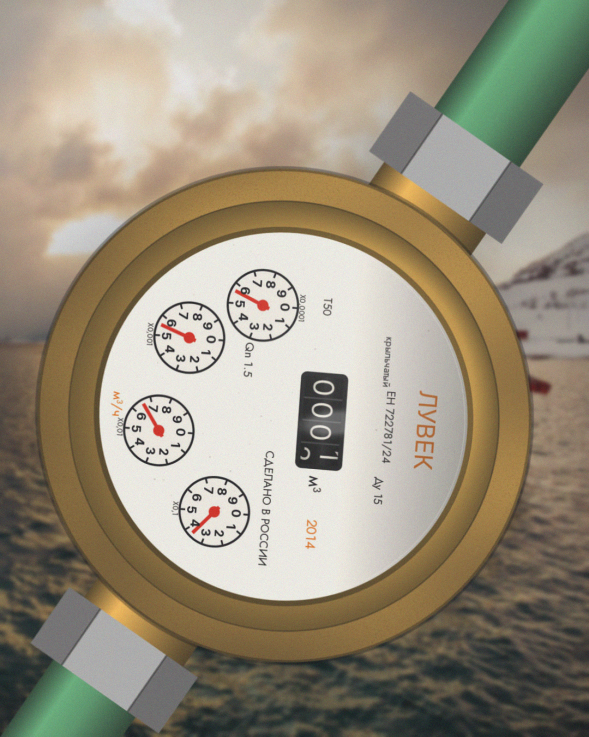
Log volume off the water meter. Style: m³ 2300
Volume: m³ 1.3655
